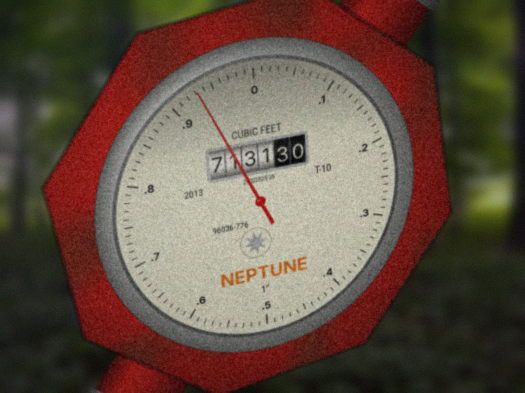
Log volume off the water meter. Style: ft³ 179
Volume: ft³ 713129.93
